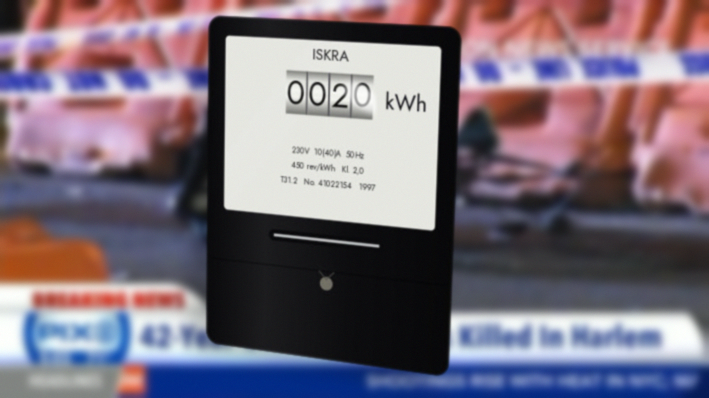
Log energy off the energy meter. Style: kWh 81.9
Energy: kWh 20
